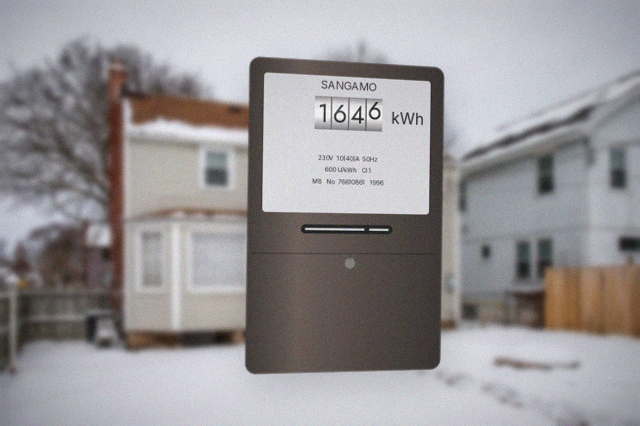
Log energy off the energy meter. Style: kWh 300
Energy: kWh 1646
